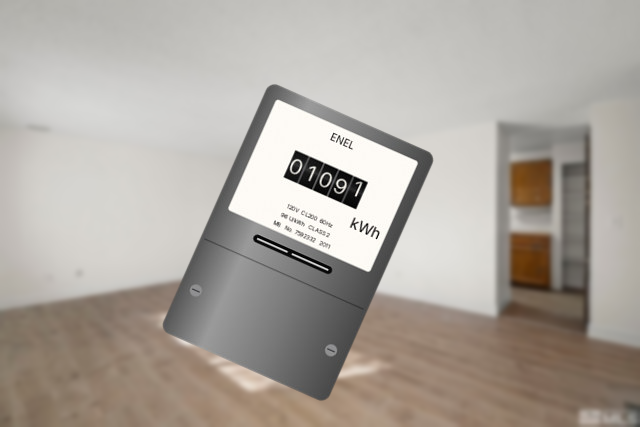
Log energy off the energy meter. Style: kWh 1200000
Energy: kWh 1091
